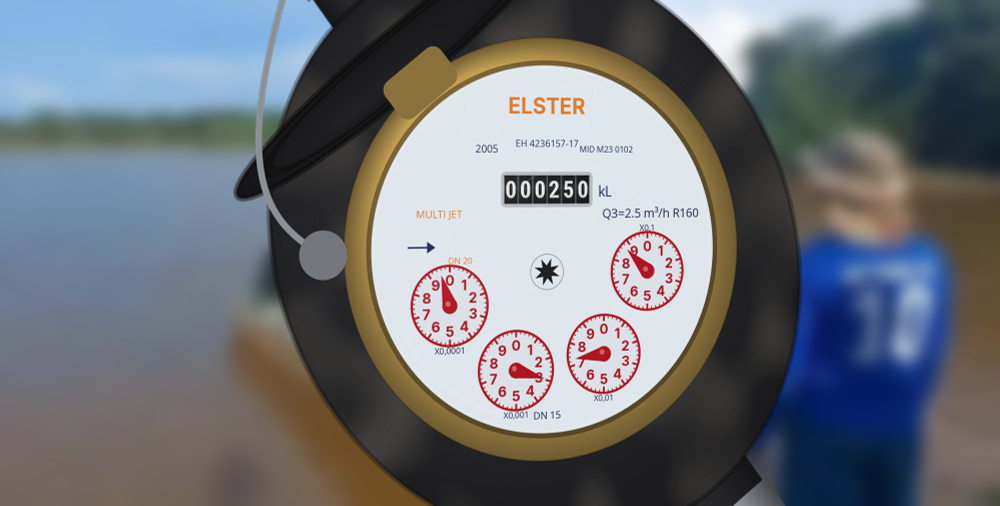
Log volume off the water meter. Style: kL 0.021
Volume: kL 250.8729
